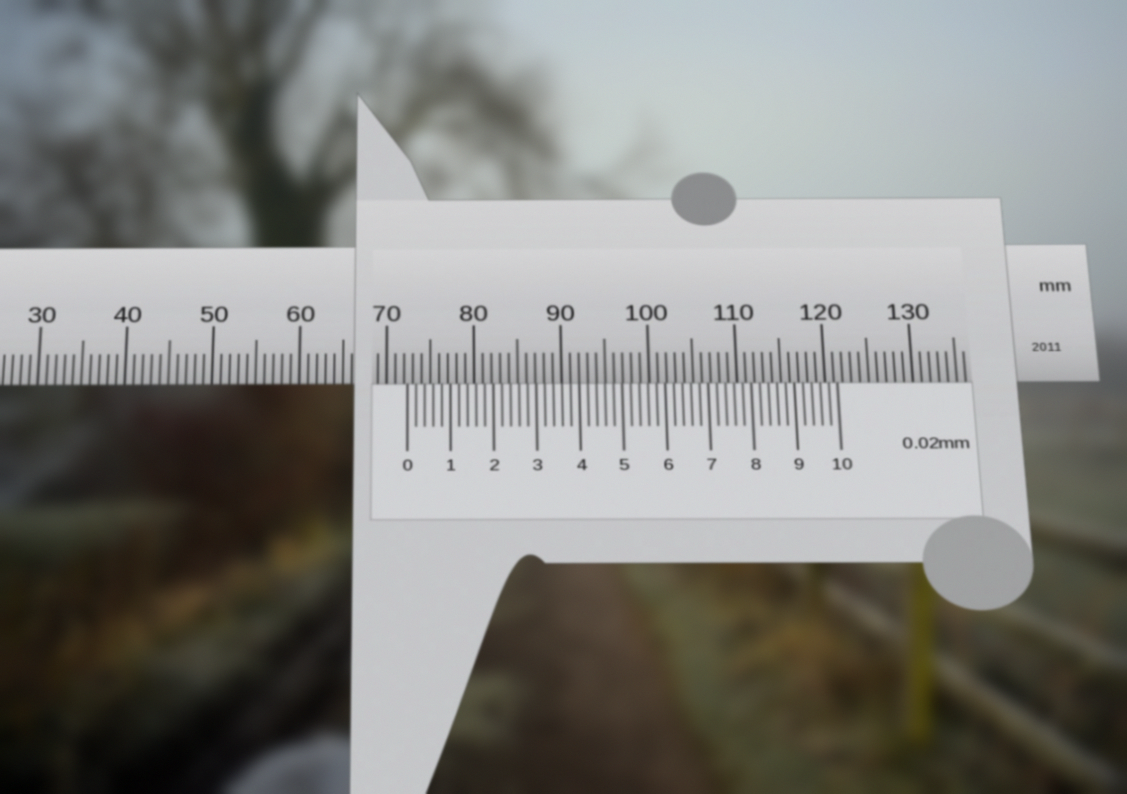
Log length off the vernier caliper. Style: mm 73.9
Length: mm 72.4
